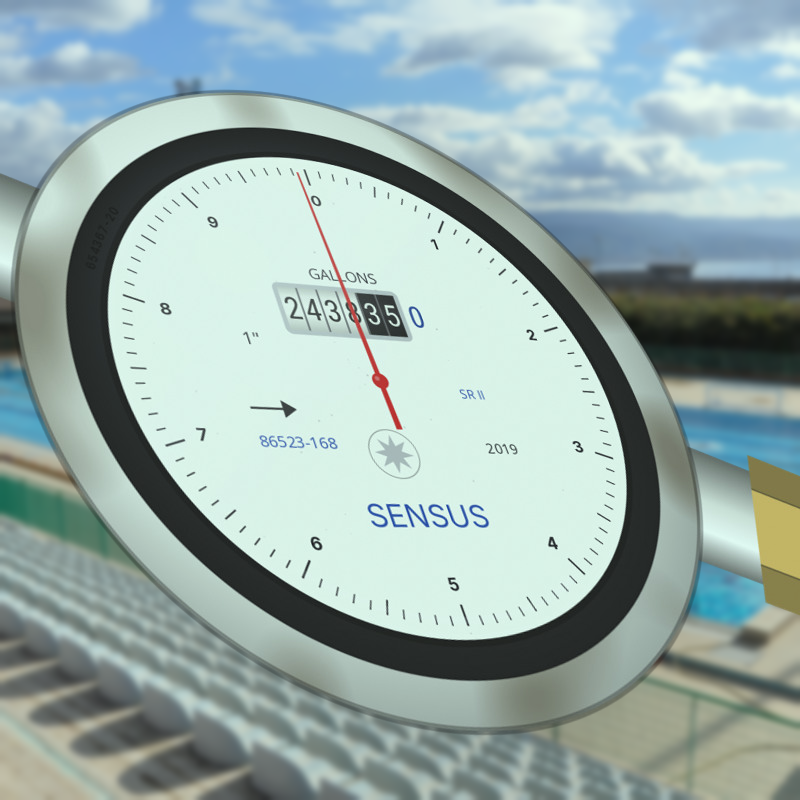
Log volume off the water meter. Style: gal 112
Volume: gal 2438349.9
